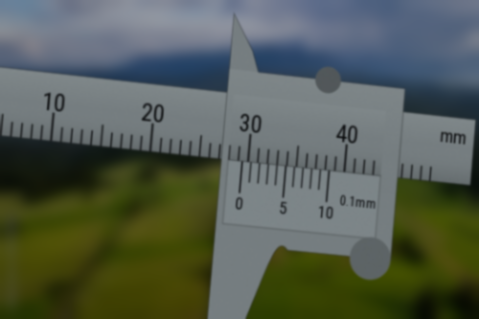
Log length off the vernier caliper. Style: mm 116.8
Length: mm 29.4
